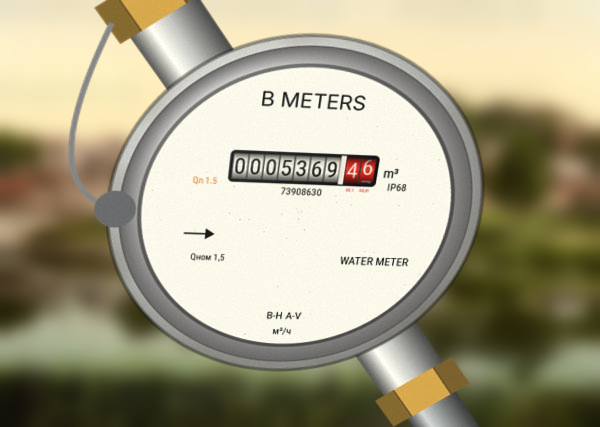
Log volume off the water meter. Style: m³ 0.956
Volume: m³ 5369.46
